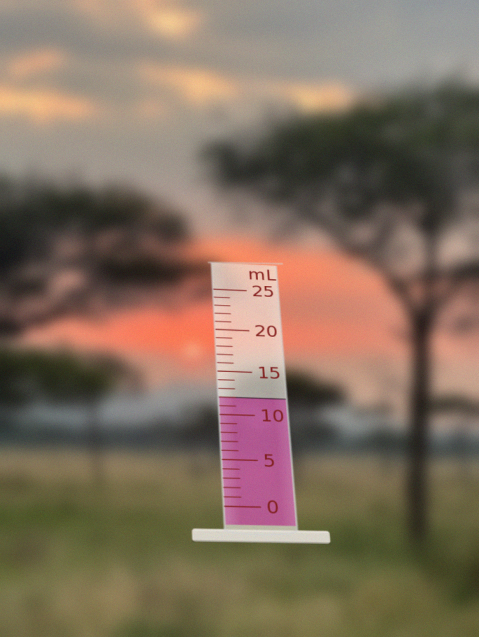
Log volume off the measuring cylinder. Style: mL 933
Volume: mL 12
